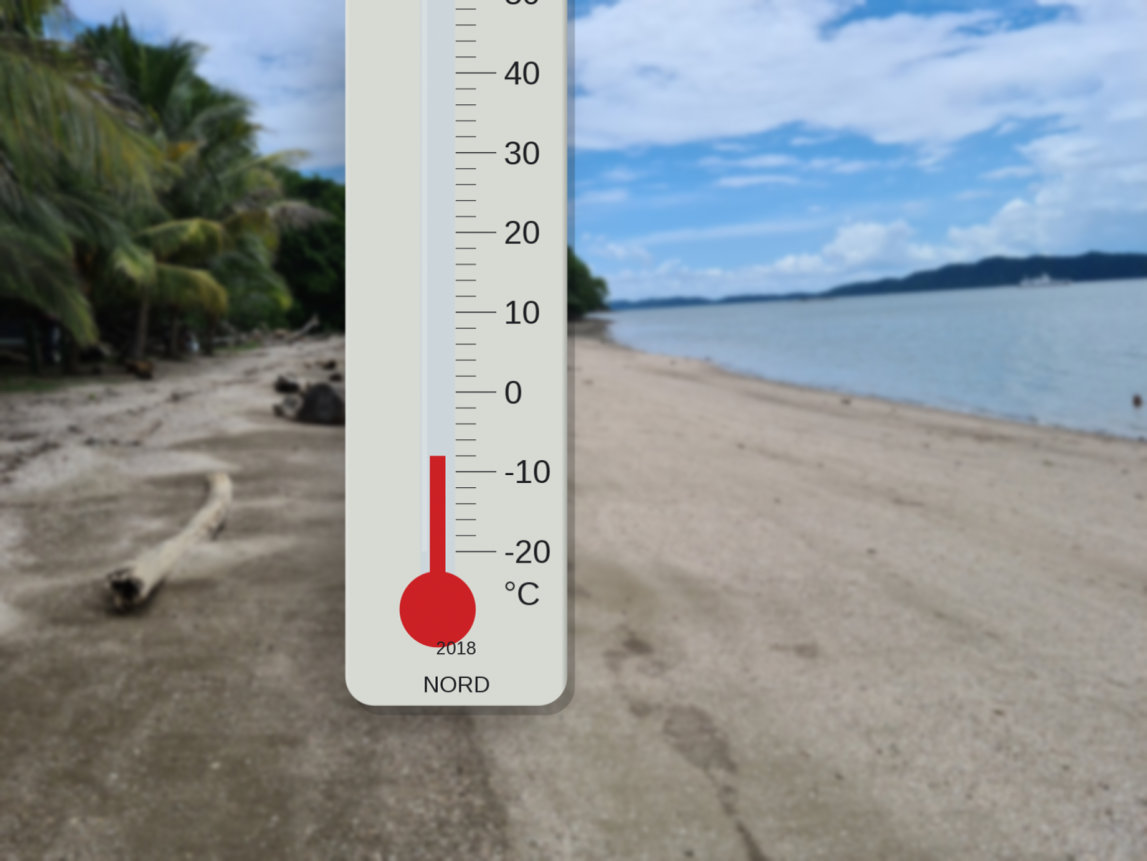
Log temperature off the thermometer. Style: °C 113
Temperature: °C -8
